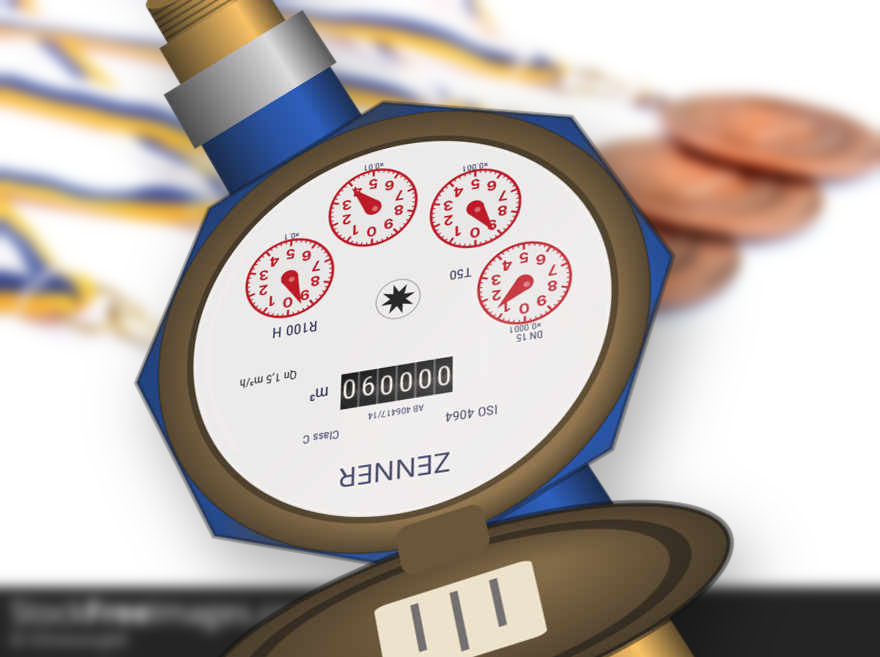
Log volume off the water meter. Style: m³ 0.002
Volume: m³ 89.9391
